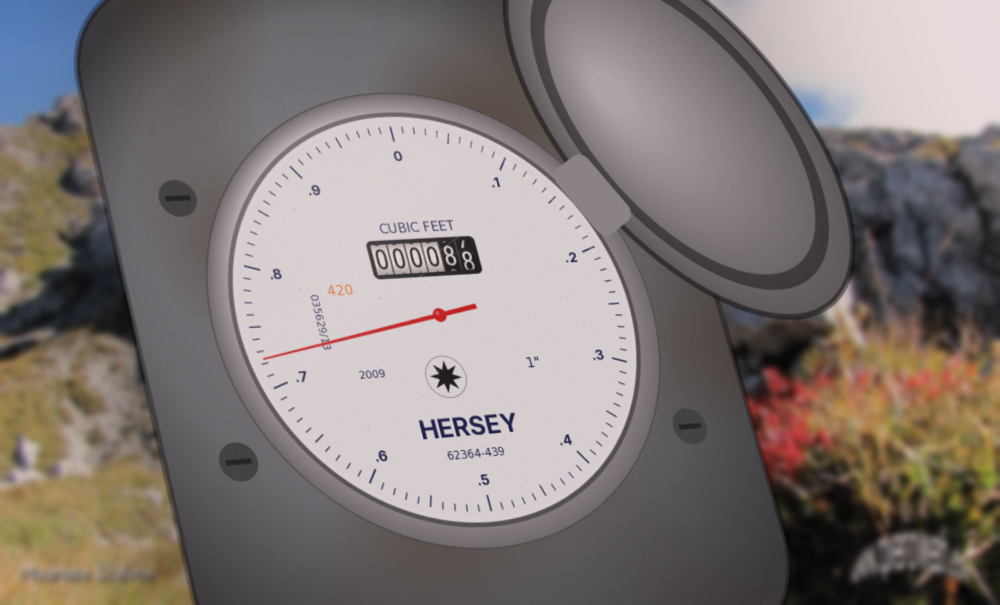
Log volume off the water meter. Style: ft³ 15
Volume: ft³ 87.72
